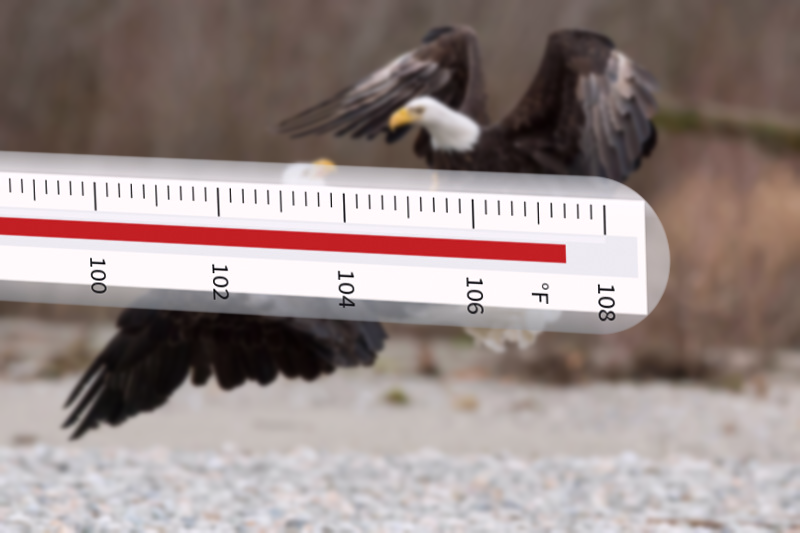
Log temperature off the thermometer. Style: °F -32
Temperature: °F 107.4
